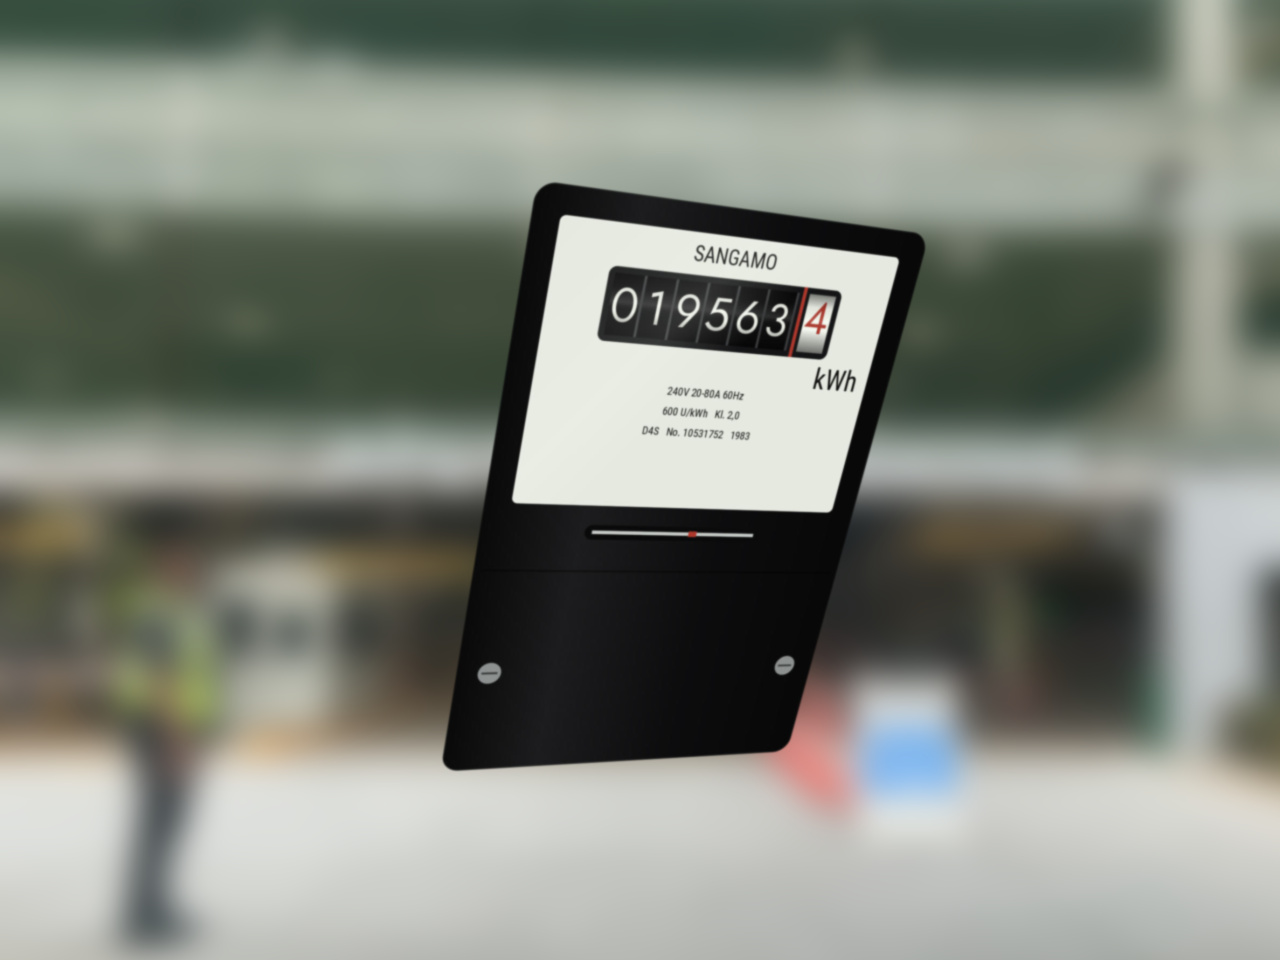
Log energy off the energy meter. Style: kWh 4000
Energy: kWh 19563.4
